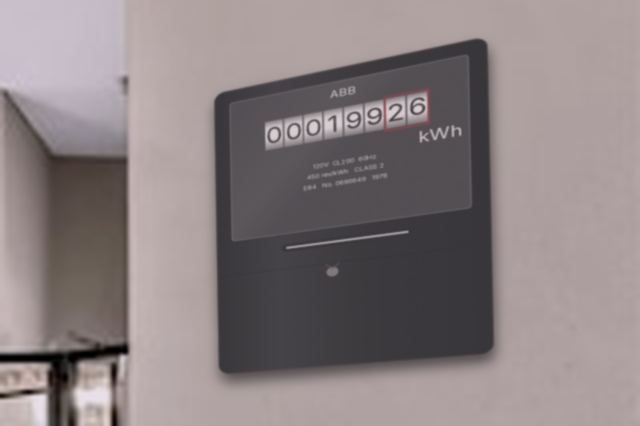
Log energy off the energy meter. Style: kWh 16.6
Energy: kWh 199.26
